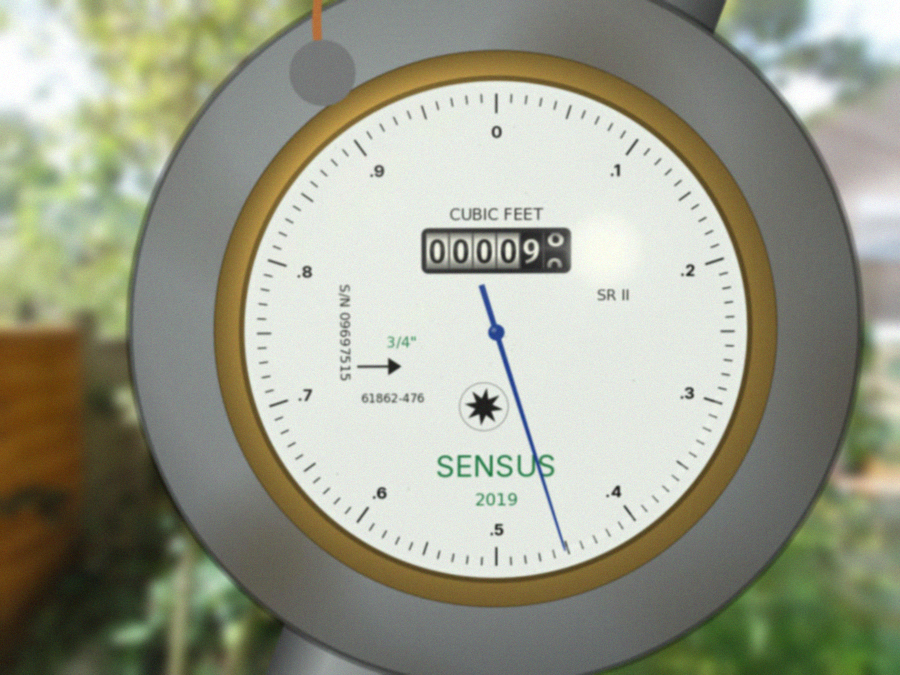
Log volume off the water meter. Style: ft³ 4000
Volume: ft³ 98.45
